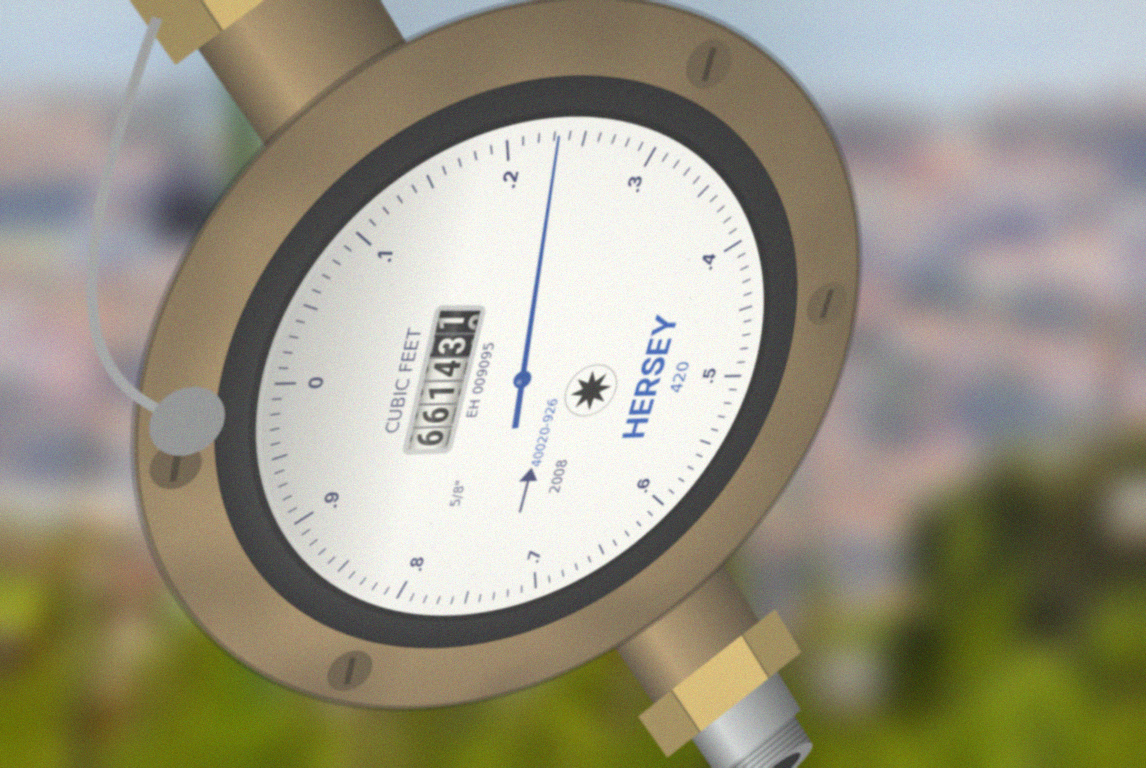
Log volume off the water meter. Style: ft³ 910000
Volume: ft³ 661431.23
